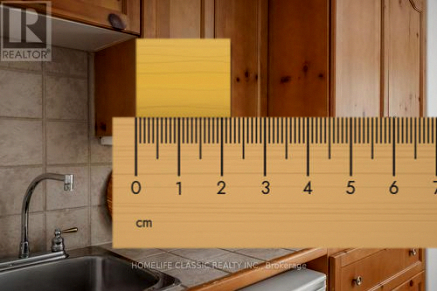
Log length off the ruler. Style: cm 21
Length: cm 2.2
